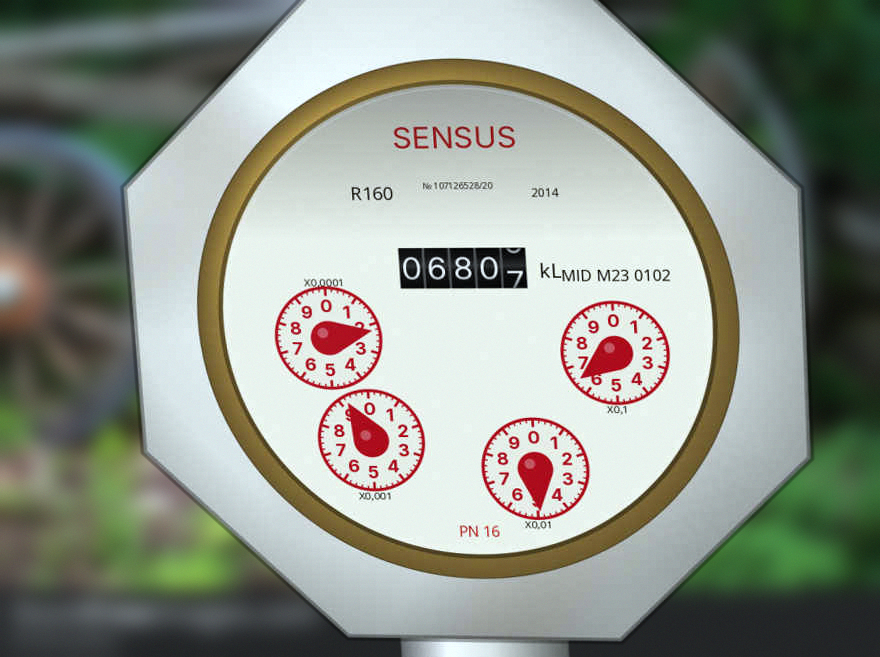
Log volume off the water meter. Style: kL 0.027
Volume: kL 6806.6492
